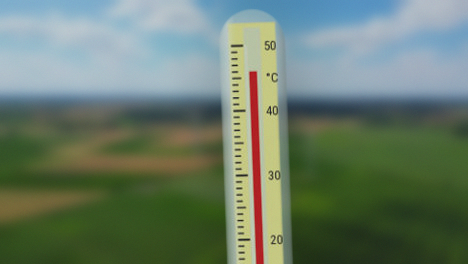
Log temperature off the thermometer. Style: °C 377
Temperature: °C 46
